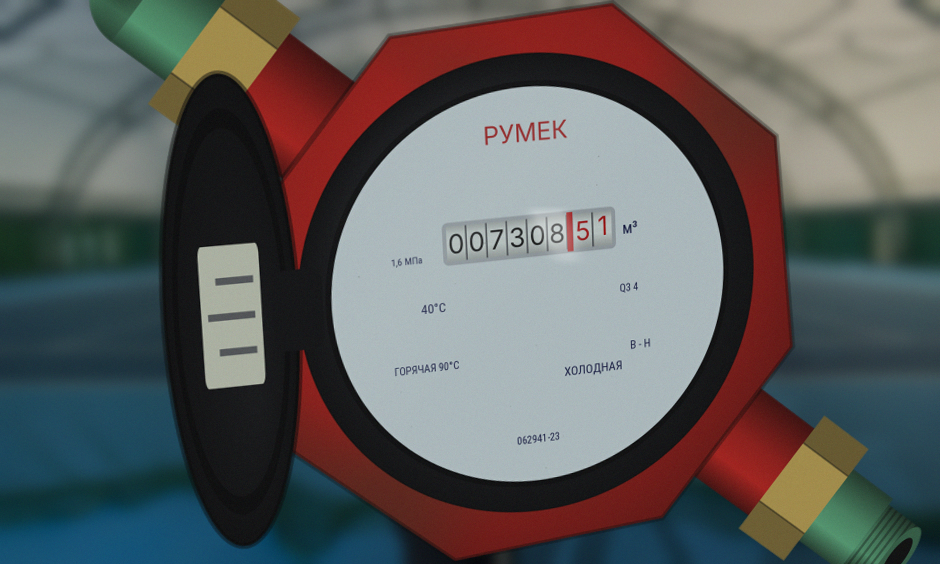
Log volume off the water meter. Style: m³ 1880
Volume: m³ 7308.51
